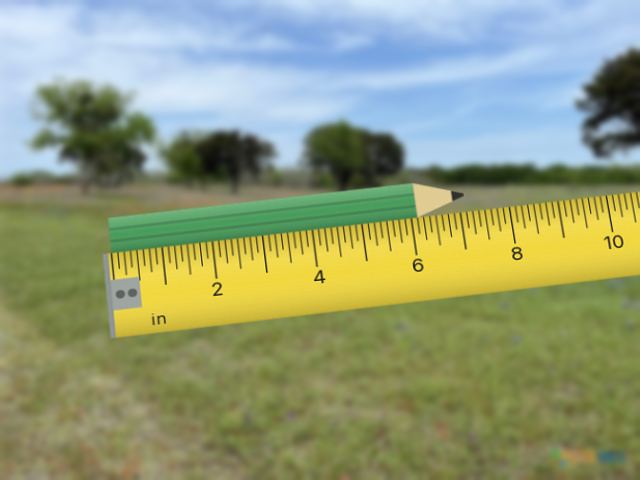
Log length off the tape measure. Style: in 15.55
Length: in 7.125
